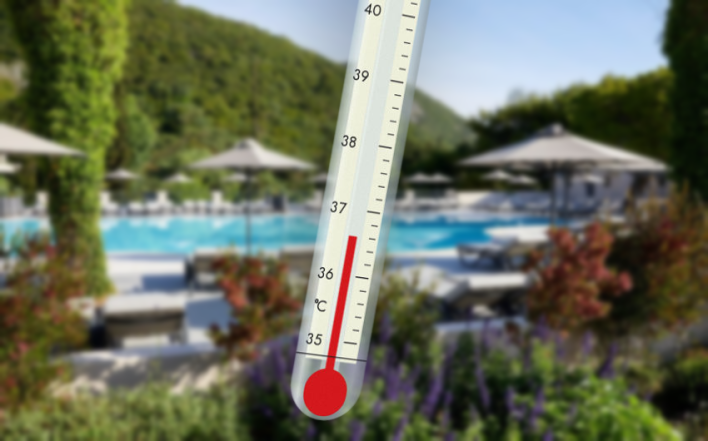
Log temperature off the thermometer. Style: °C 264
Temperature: °C 36.6
